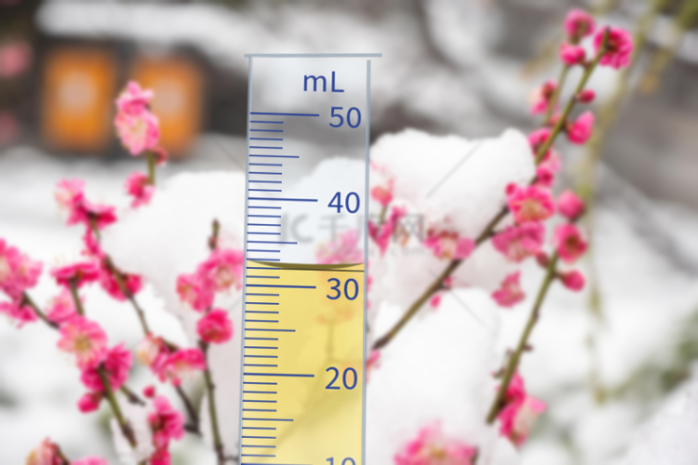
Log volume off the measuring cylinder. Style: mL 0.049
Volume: mL 32
